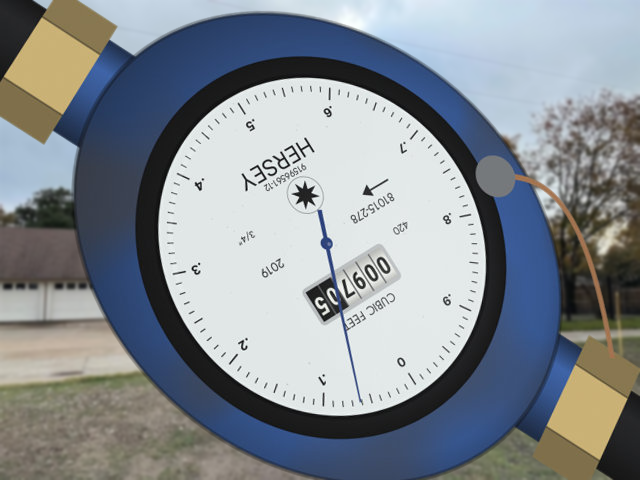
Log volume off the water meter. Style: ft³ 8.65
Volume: ft³ 9705.06
